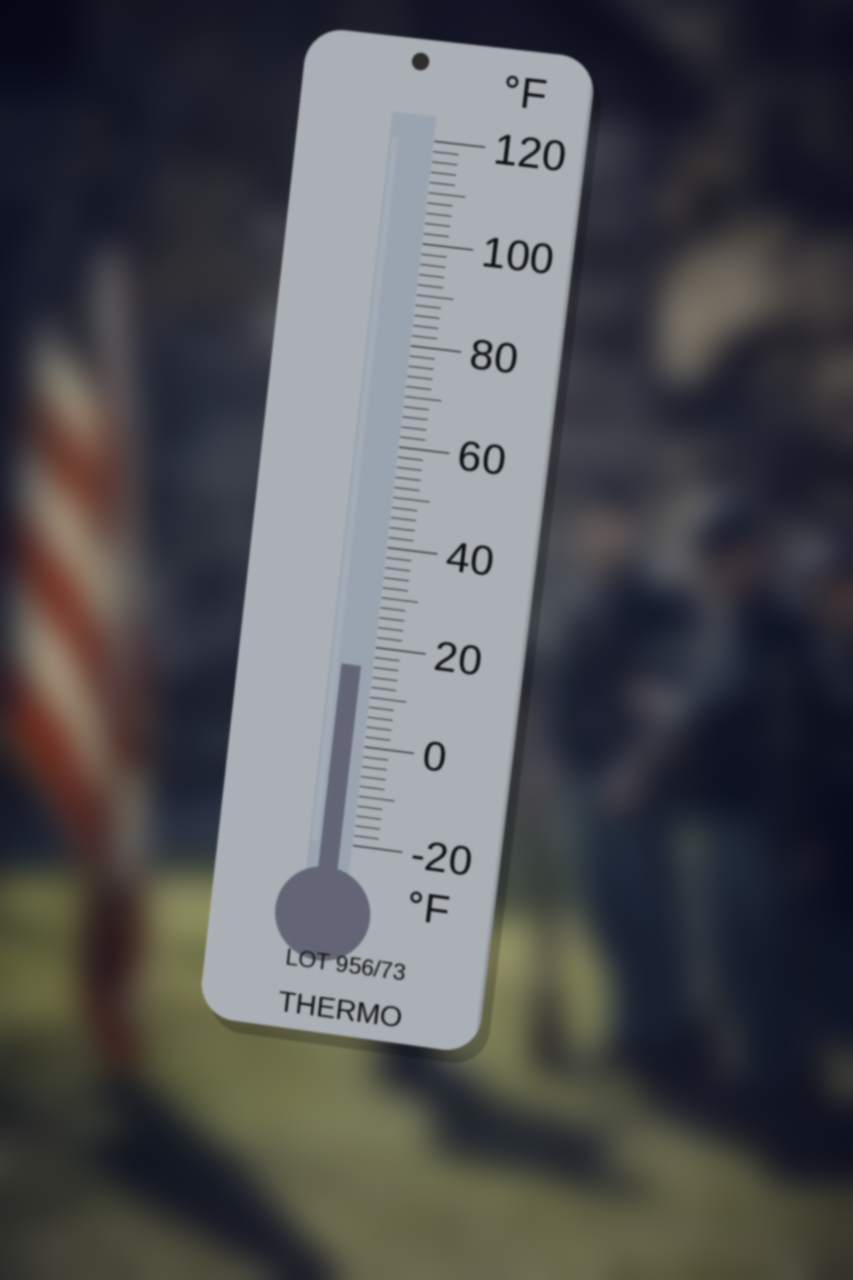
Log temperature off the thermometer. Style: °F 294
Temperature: °F 16
